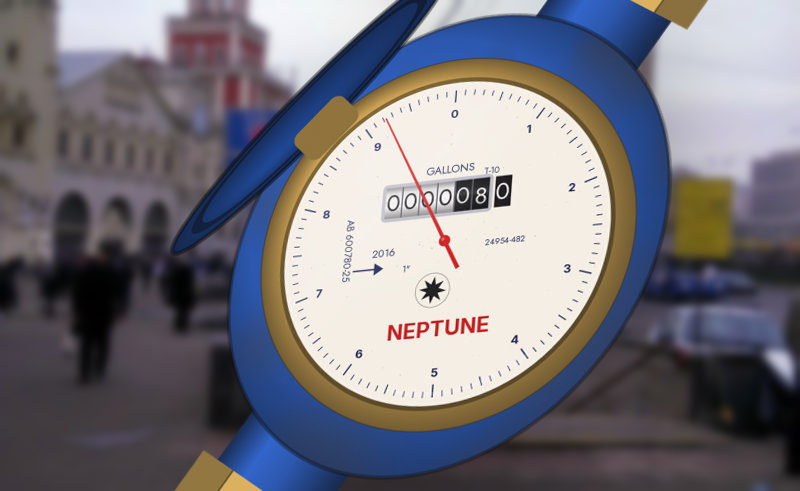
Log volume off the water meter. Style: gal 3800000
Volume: gal 79.2
